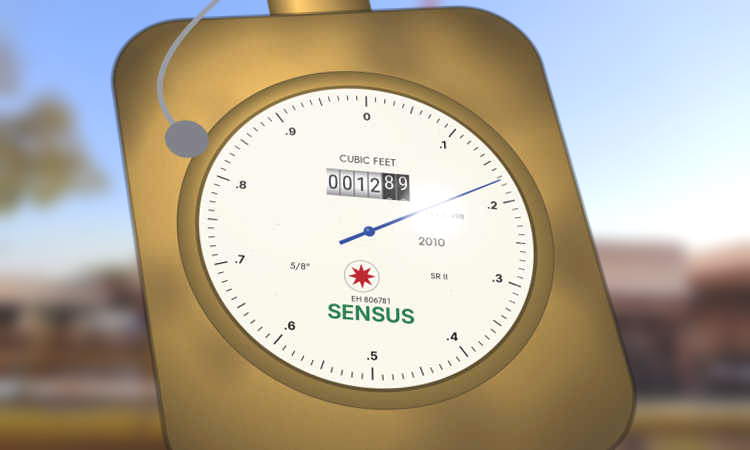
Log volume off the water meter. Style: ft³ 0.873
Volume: ft³ 1289.17
